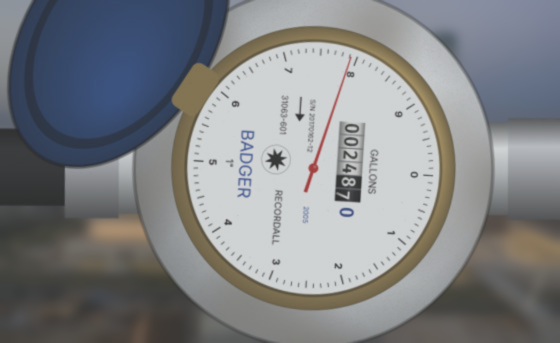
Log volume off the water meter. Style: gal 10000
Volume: gal 24867.9
